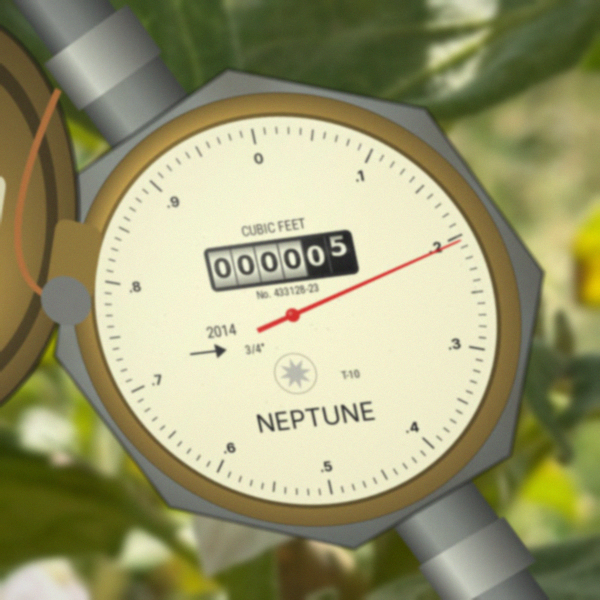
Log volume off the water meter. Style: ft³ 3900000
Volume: ft³ 5.20
